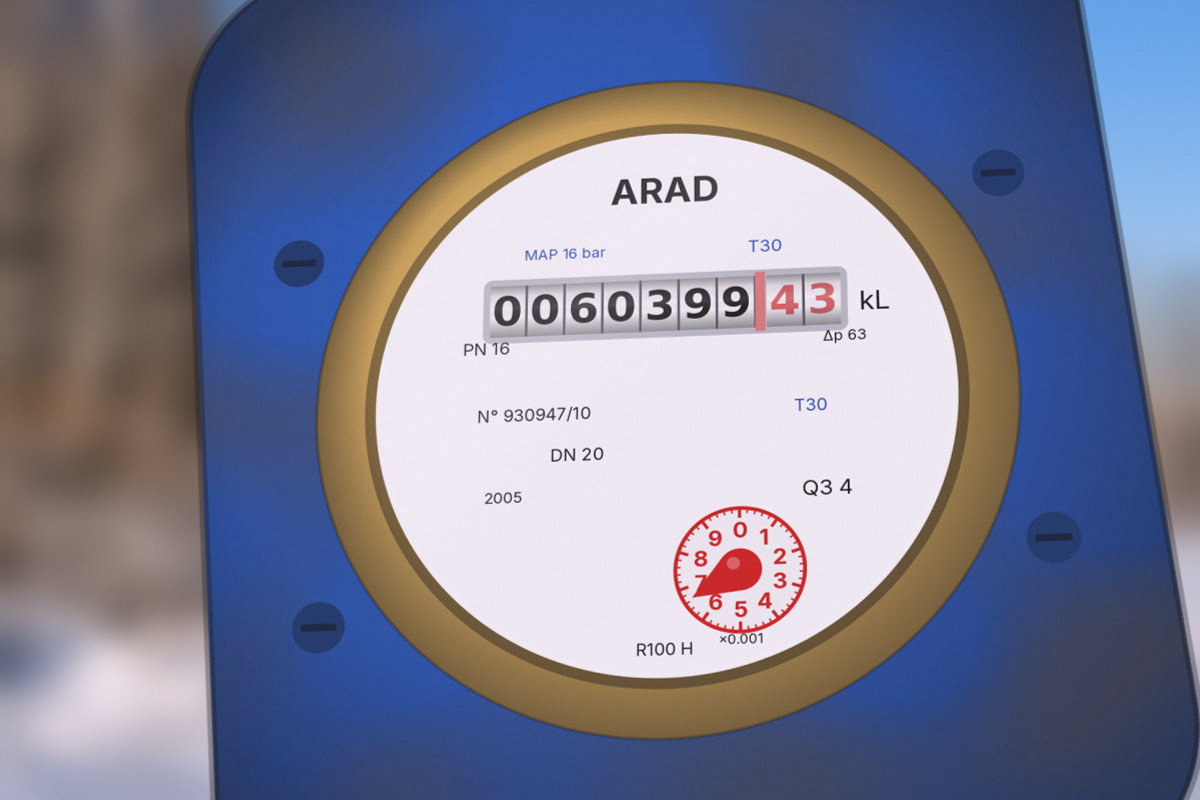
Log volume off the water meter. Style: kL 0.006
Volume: kL 60399.436
